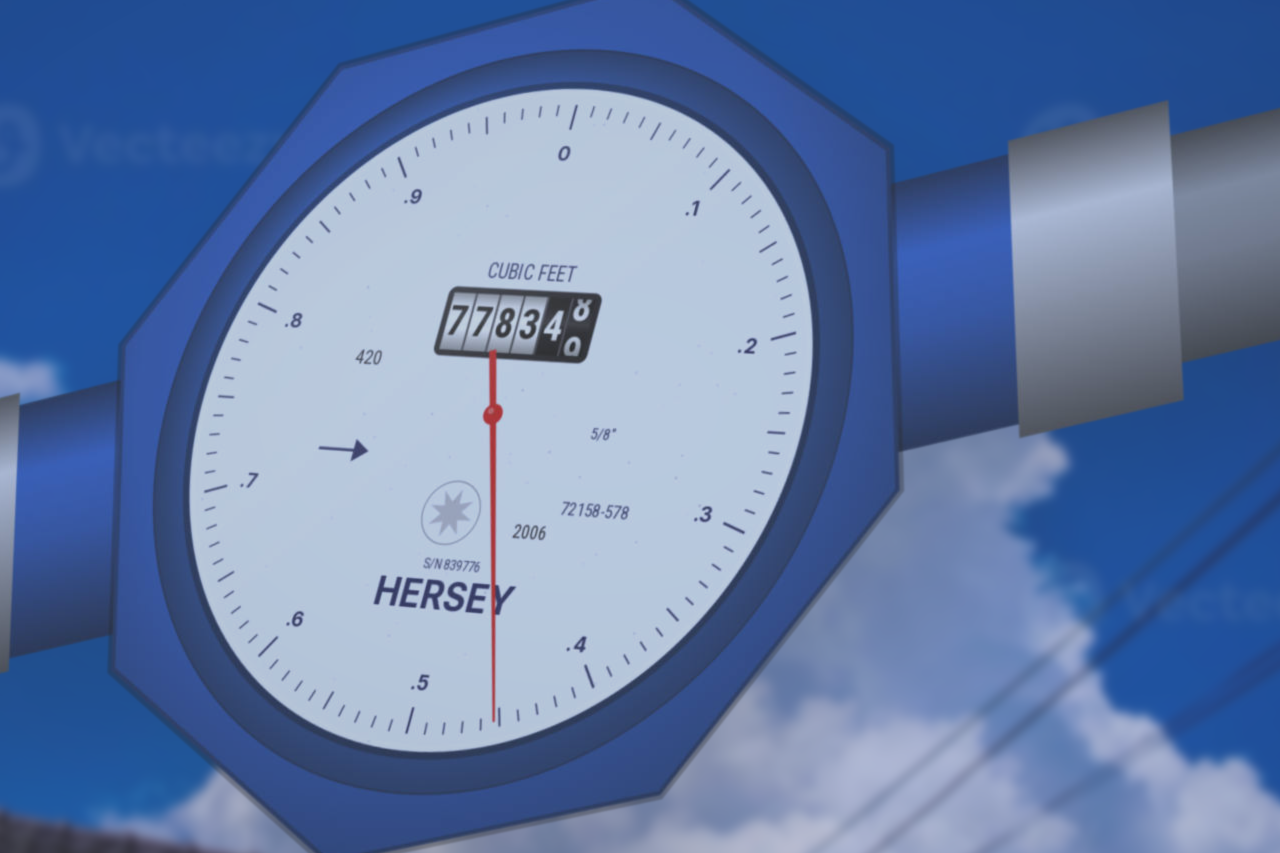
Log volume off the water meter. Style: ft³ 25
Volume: ft³ 778348.45
